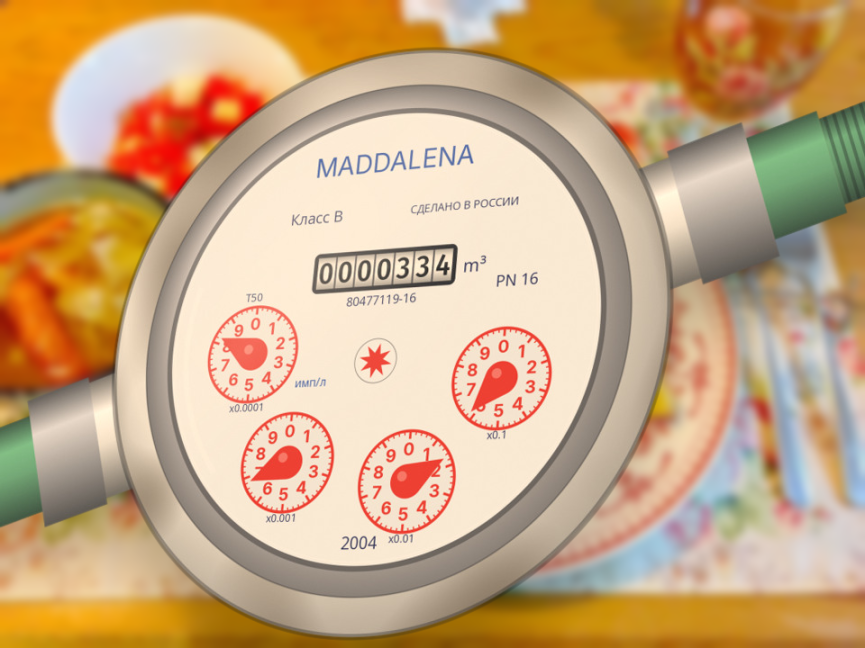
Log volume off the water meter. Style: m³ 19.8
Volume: m³ 334.6168
